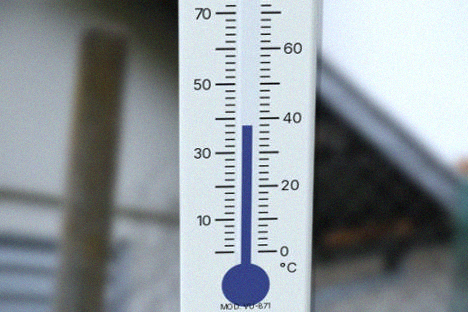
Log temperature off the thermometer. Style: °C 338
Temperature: °C 38
